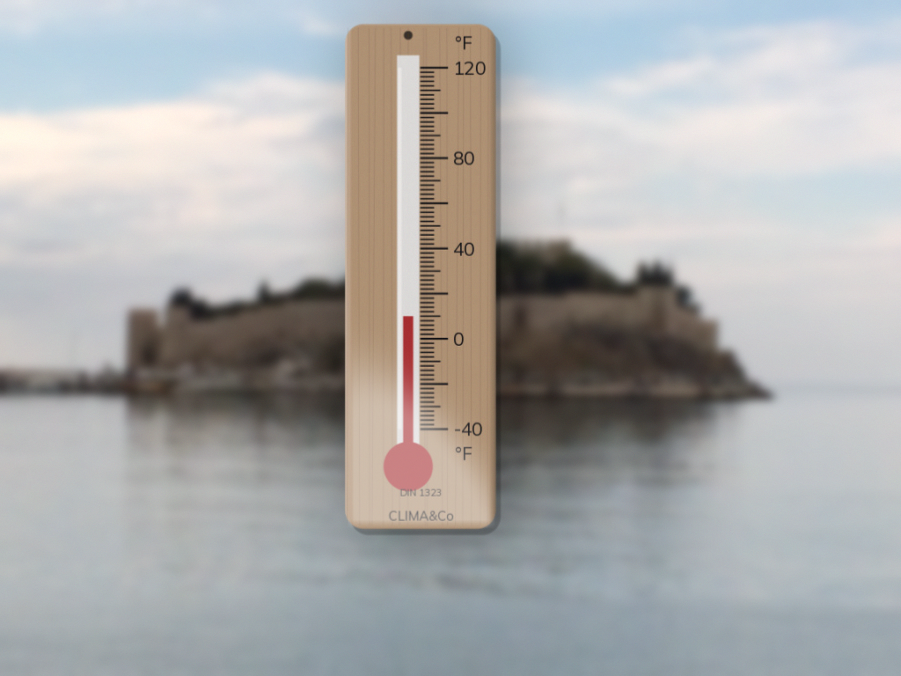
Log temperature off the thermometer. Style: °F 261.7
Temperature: °F 10
